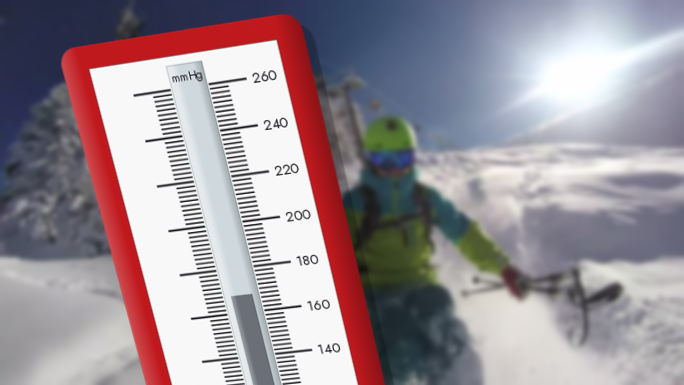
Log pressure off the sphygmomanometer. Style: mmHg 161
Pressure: mmHg 168
